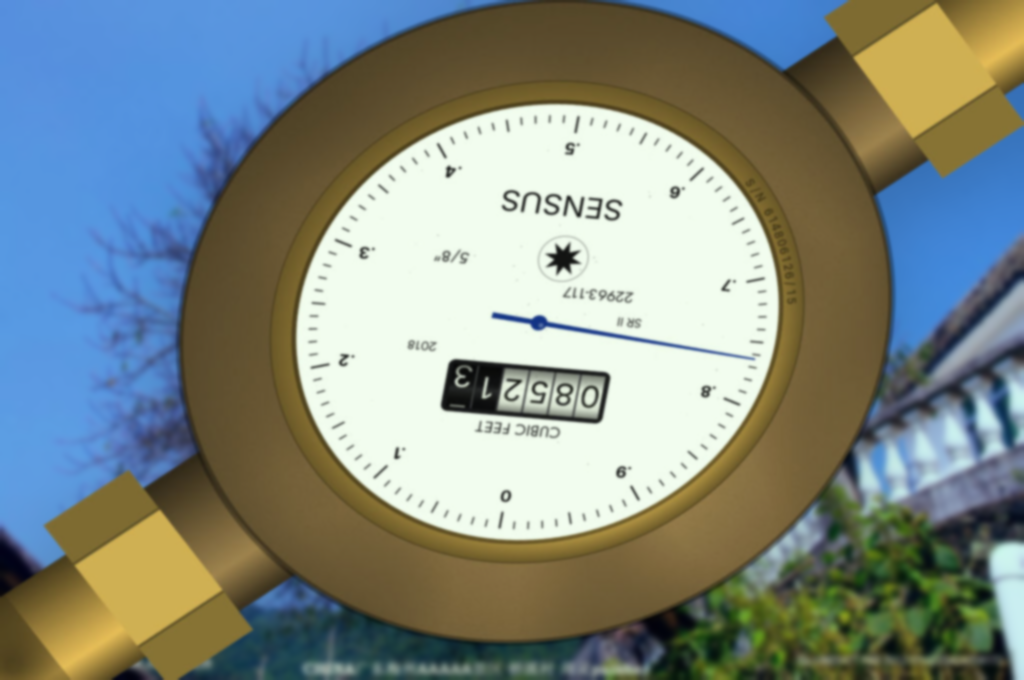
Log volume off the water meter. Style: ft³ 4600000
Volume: ft³ 85212.76
